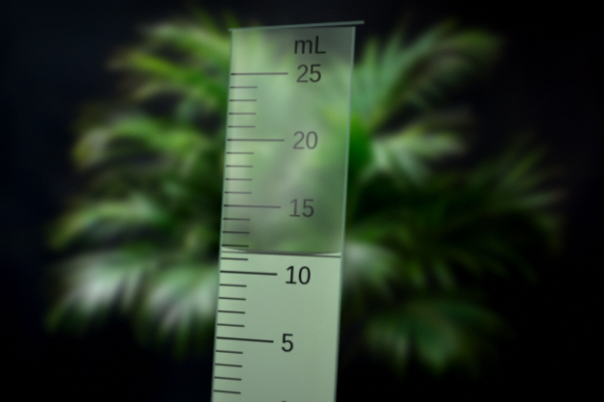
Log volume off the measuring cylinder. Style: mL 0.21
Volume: mL 11.5
